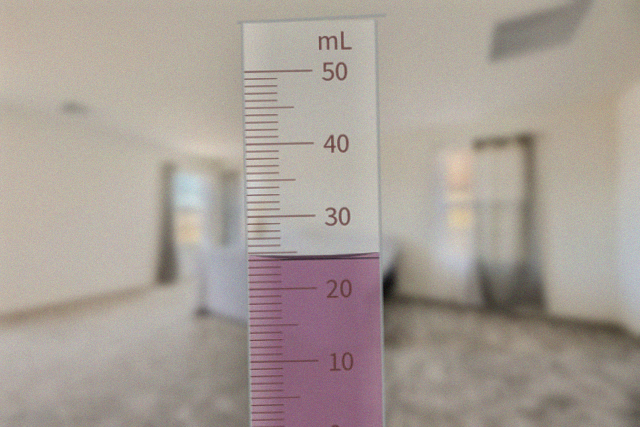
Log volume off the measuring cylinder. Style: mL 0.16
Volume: mL 24
